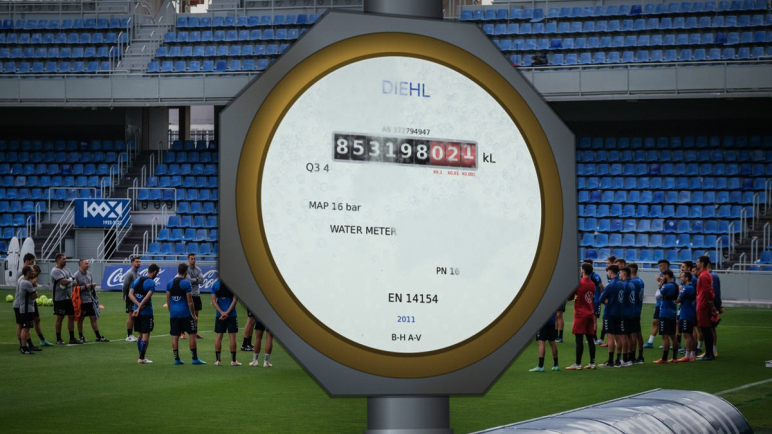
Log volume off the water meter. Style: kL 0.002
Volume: kL 853198.021
